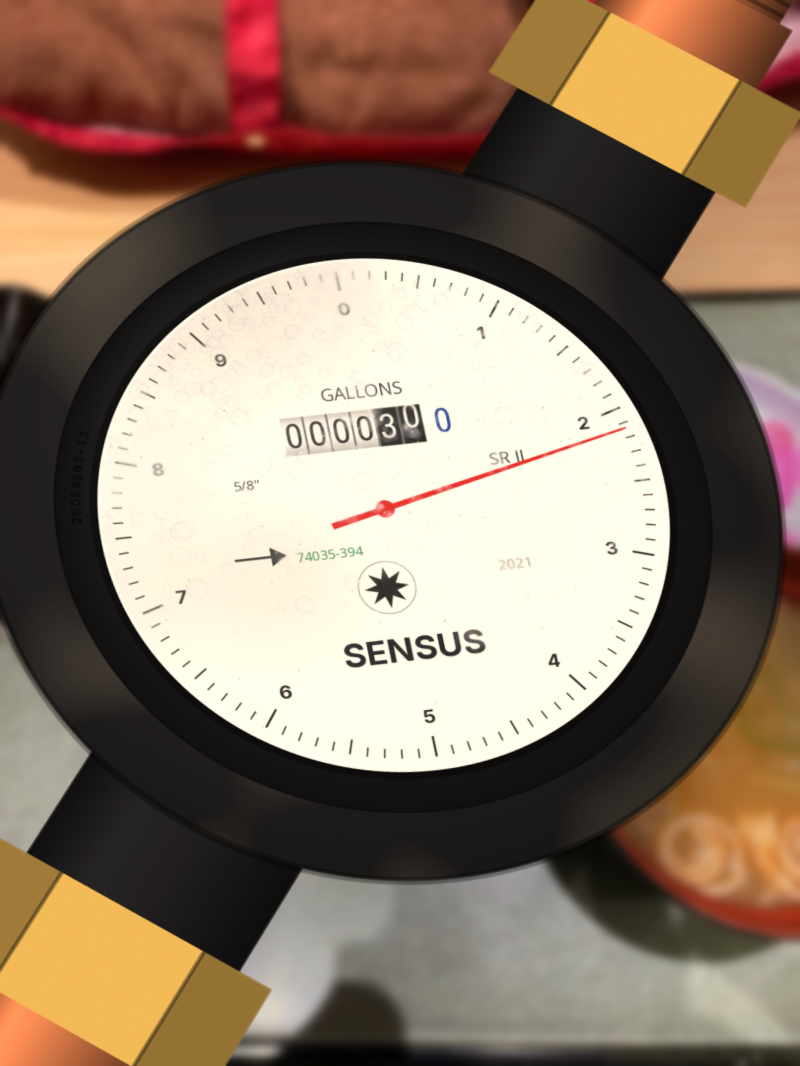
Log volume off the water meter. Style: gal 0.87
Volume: gal 302.1
